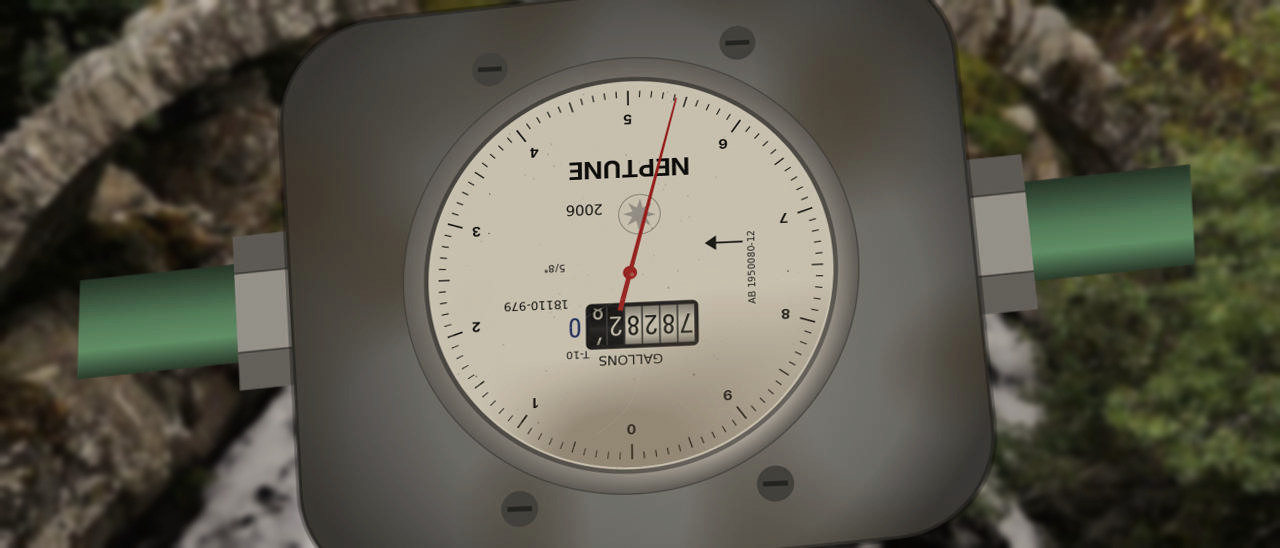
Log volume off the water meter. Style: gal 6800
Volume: gal 7828275.4
